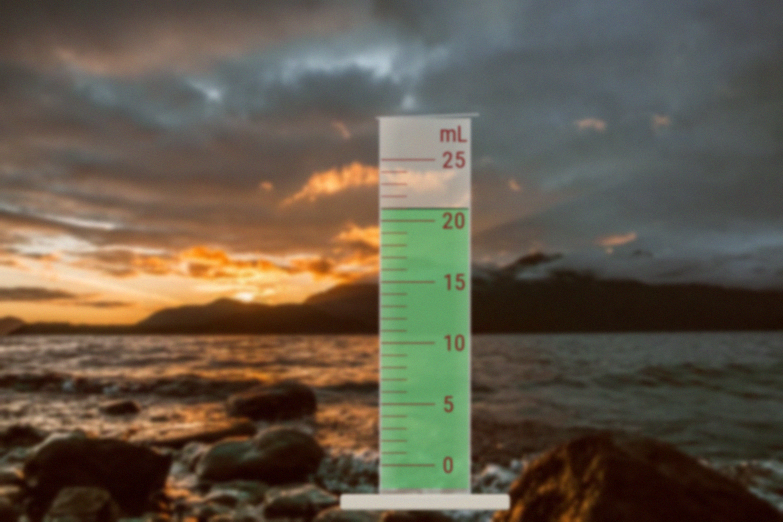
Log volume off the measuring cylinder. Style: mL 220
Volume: mL 21
